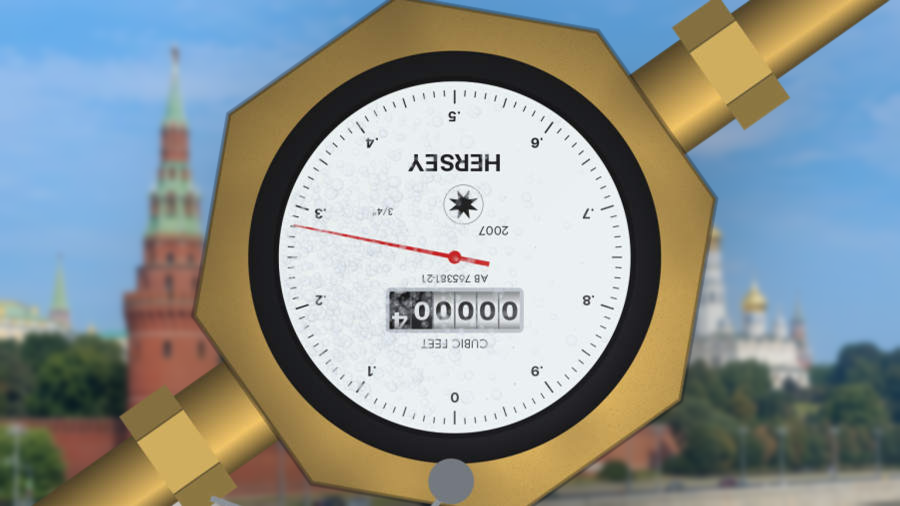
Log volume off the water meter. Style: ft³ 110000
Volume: ft³ 4.28
